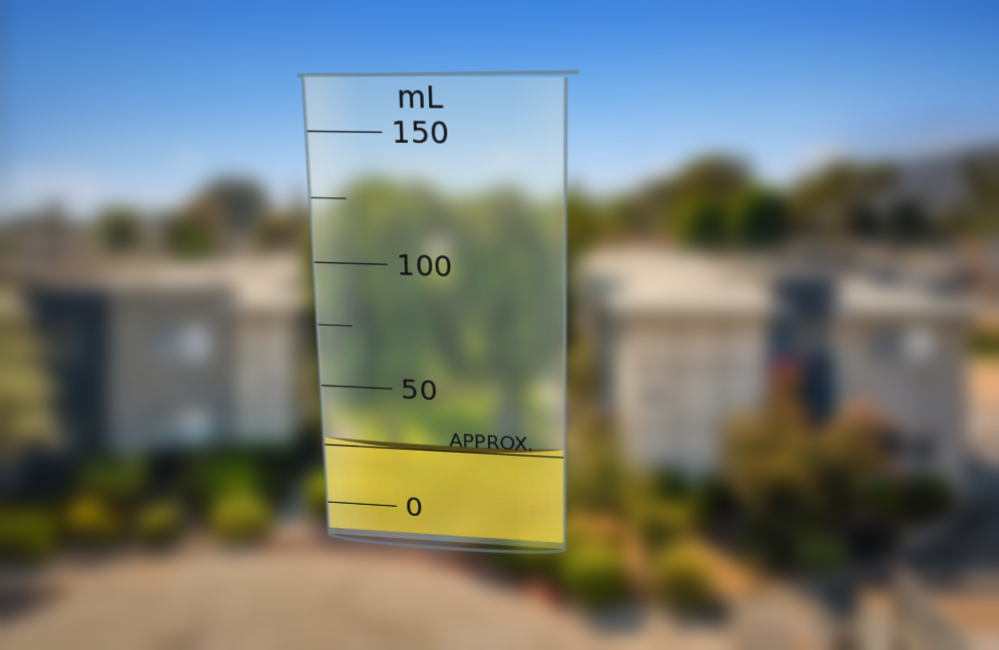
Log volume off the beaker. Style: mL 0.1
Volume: mL 25
